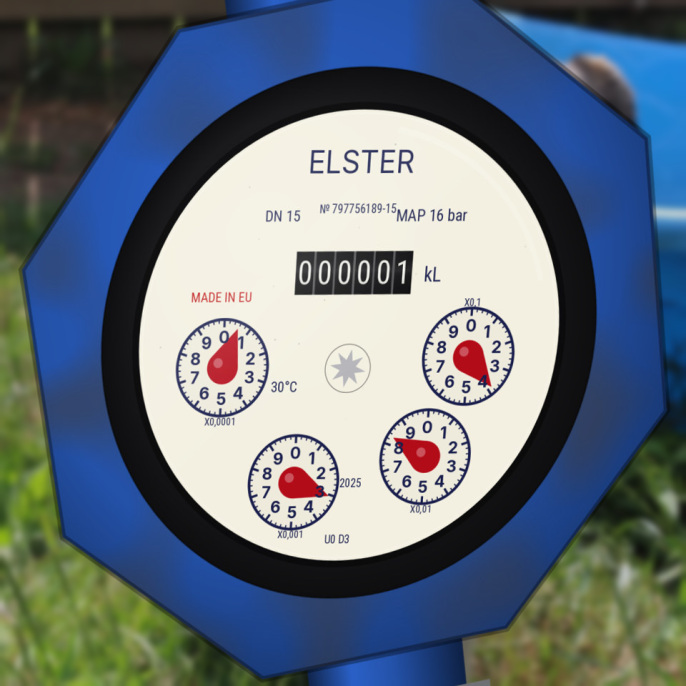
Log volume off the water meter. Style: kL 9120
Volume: kL 1.3830
